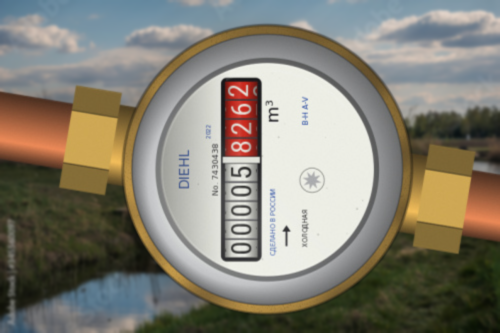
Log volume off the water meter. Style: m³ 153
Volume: m³ 5.8262
